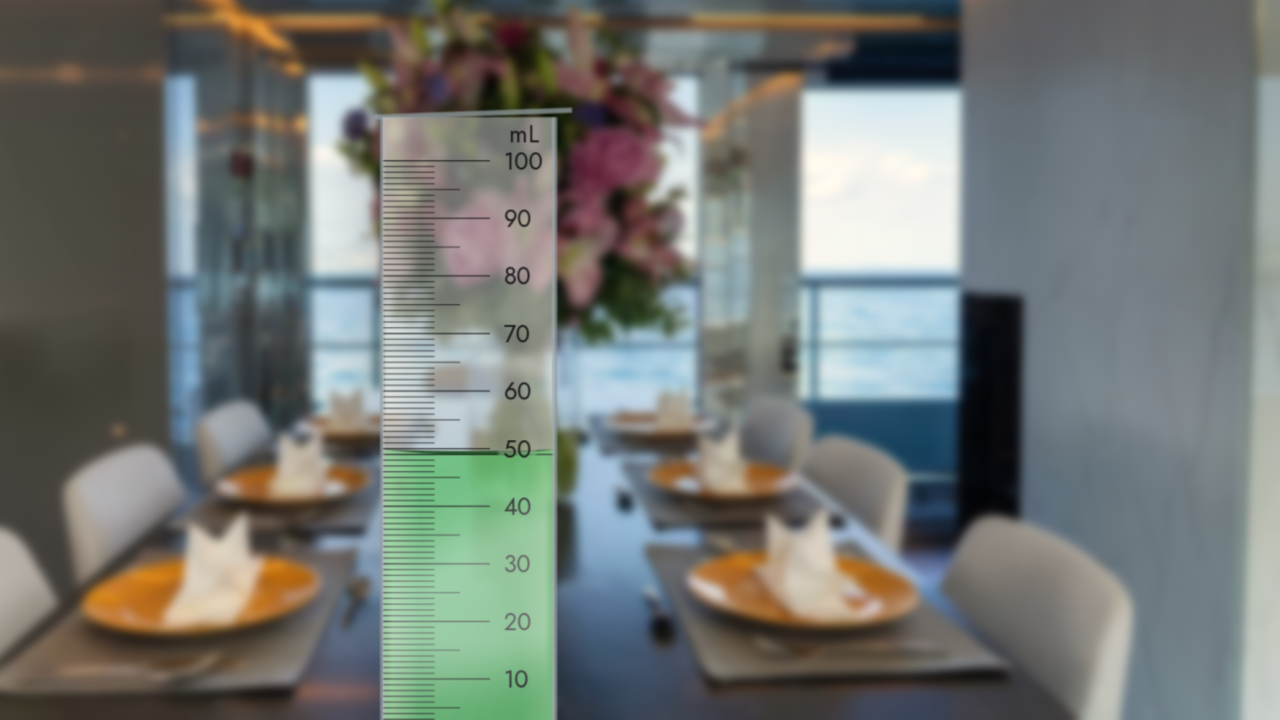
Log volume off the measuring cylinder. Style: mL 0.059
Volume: mL 49
